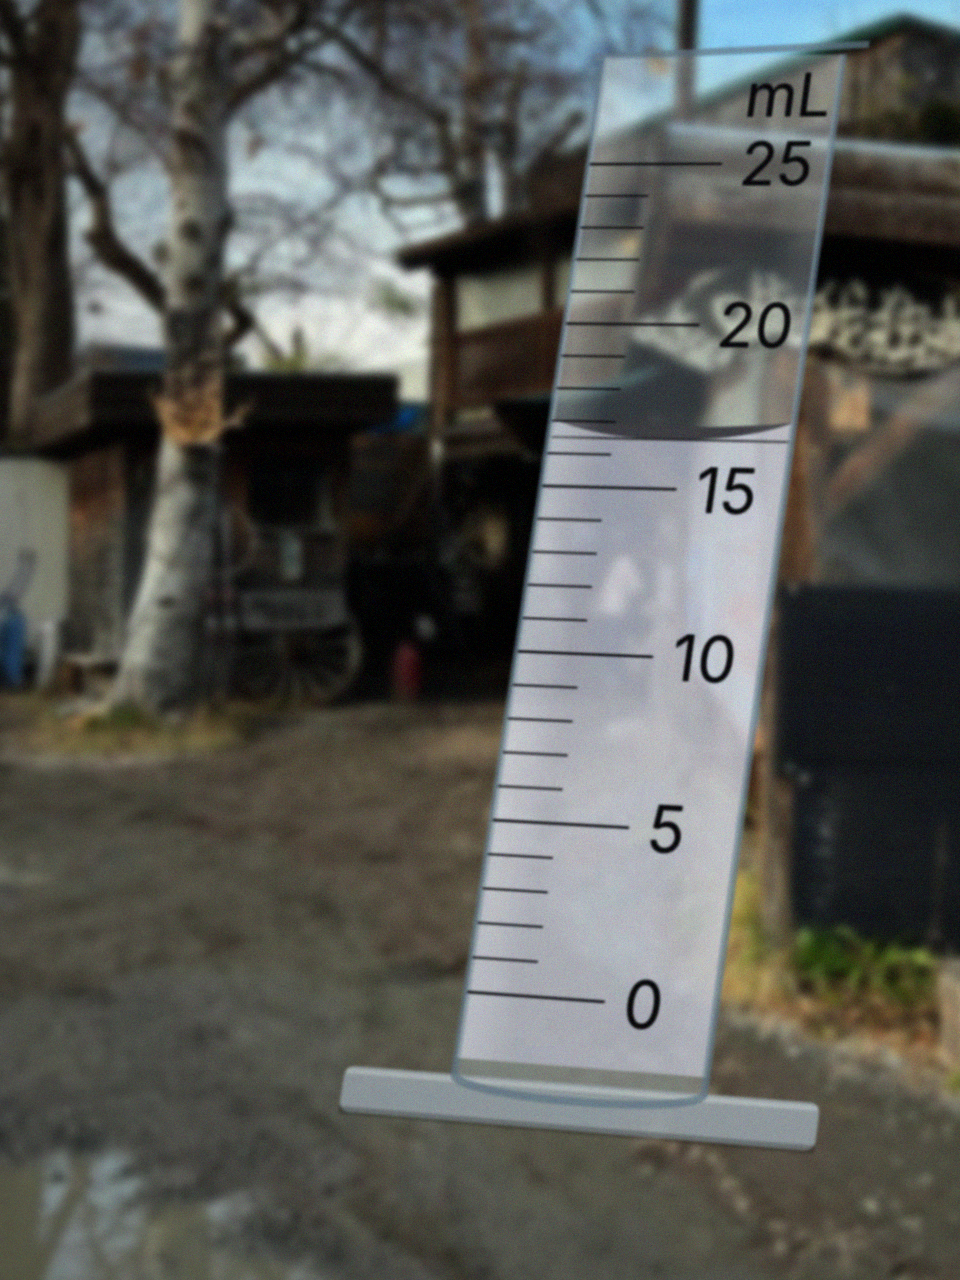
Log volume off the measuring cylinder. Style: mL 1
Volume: mL 16.5
